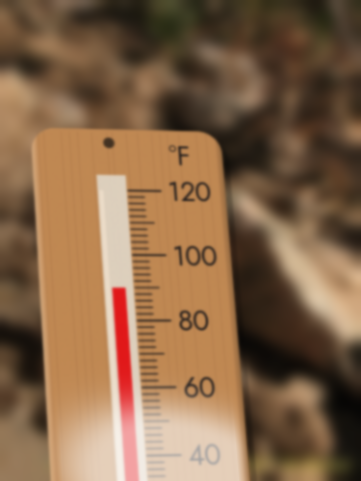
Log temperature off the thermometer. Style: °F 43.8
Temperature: °F 90
